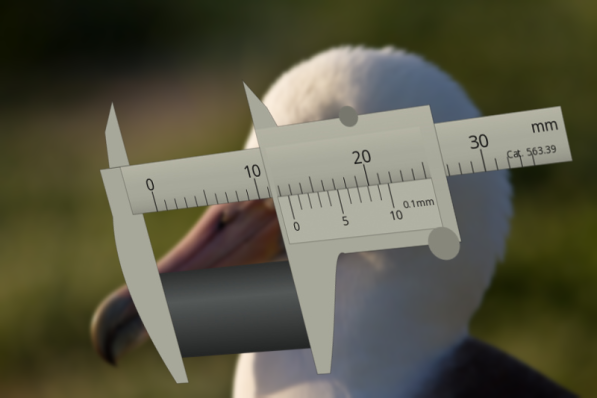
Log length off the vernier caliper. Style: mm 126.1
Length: mm 12.7
